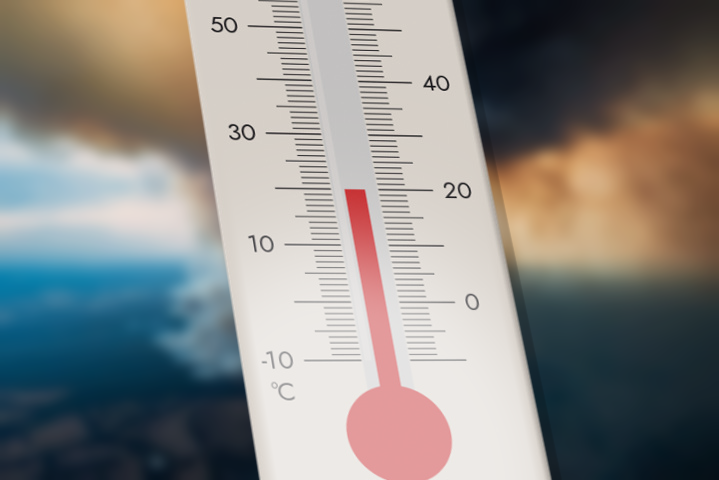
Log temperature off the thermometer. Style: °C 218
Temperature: °C 20
